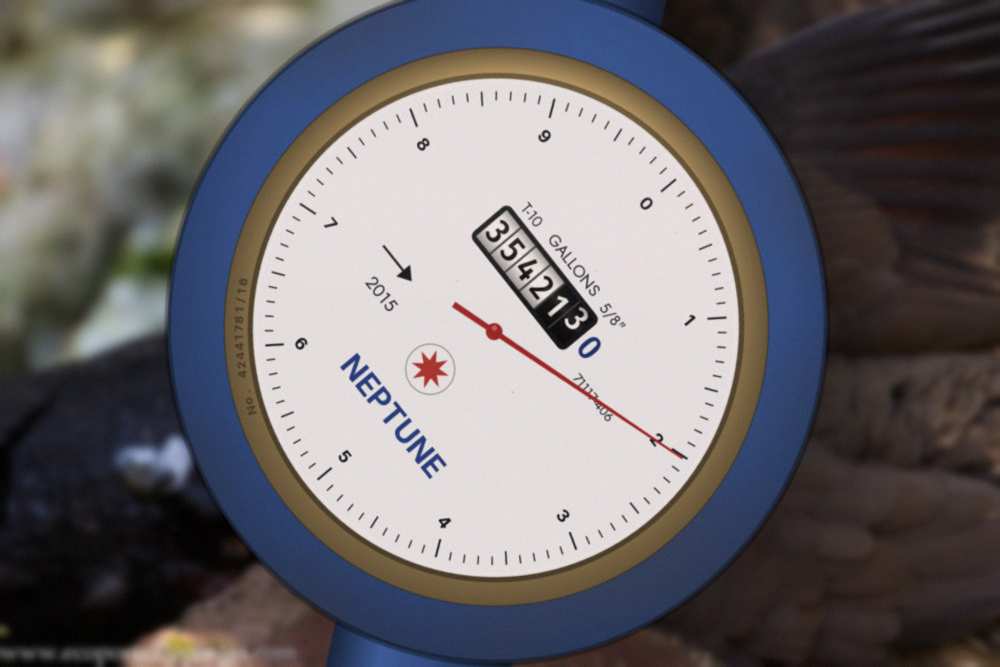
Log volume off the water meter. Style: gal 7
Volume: gal 3542132.0
